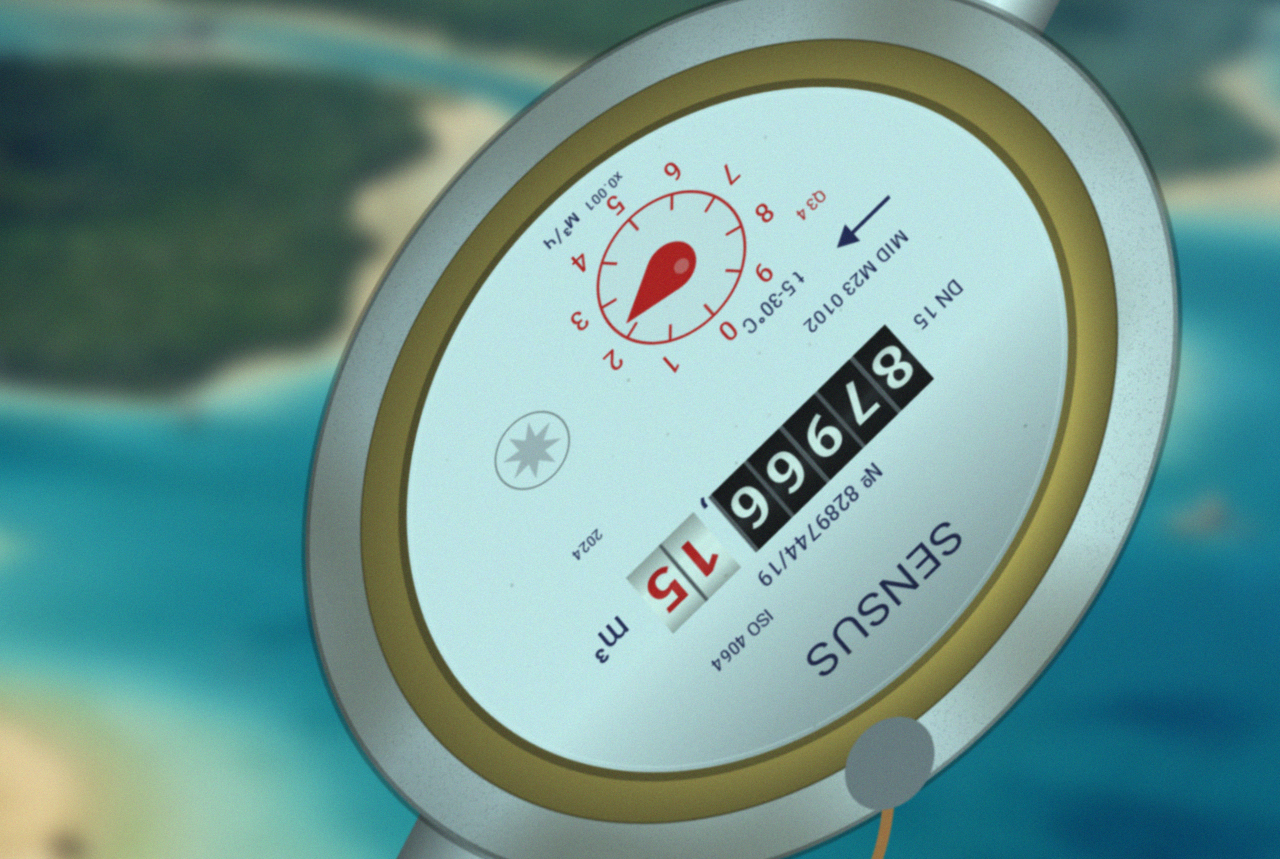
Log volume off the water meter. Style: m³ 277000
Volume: m³ 87966.152
